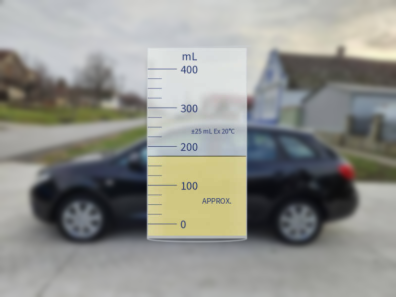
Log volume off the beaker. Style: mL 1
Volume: mL 175
